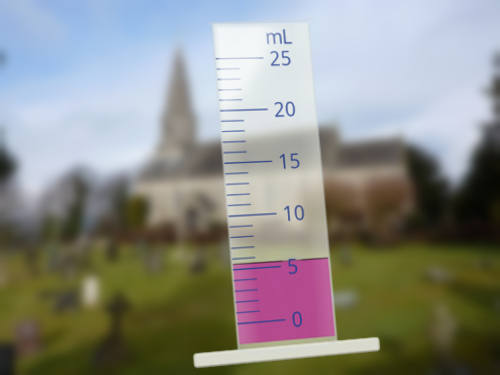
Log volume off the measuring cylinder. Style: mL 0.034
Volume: mL 5.5
